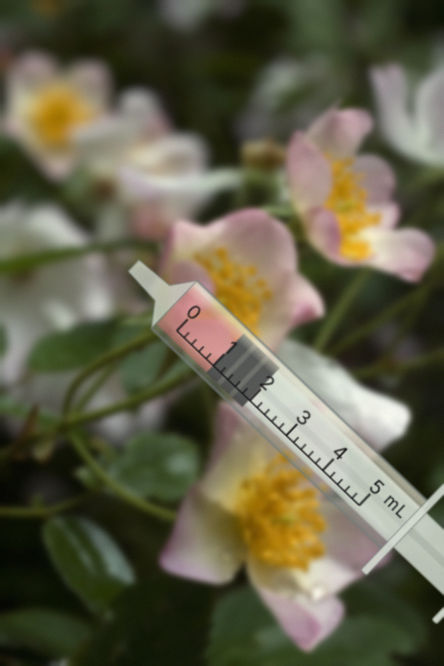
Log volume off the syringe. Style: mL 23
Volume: mL 1
